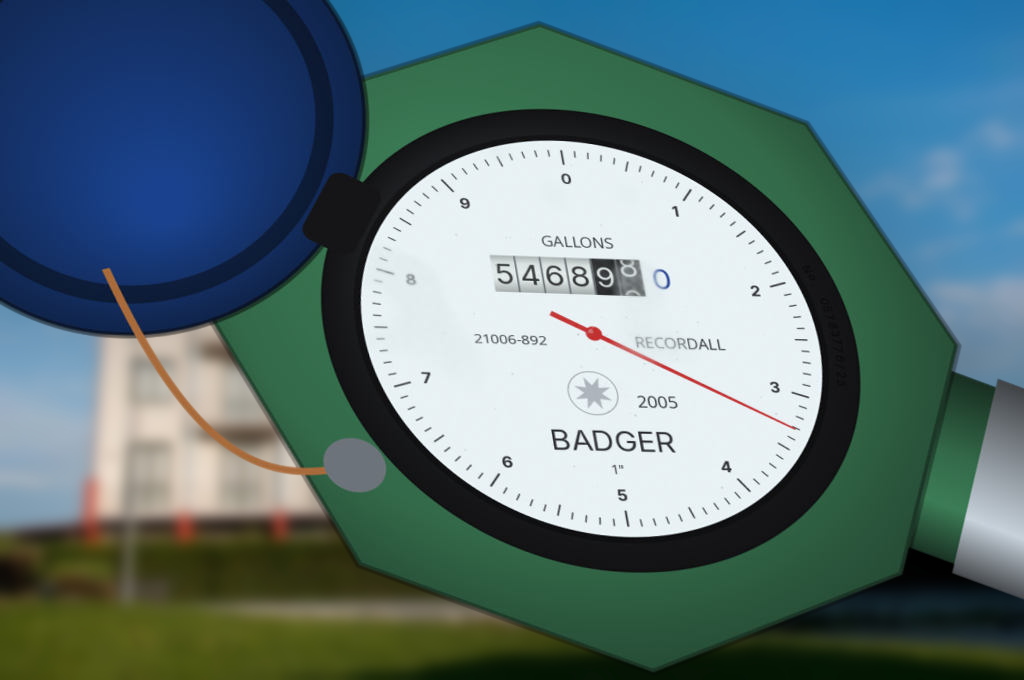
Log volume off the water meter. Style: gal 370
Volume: gal 5468983.3
